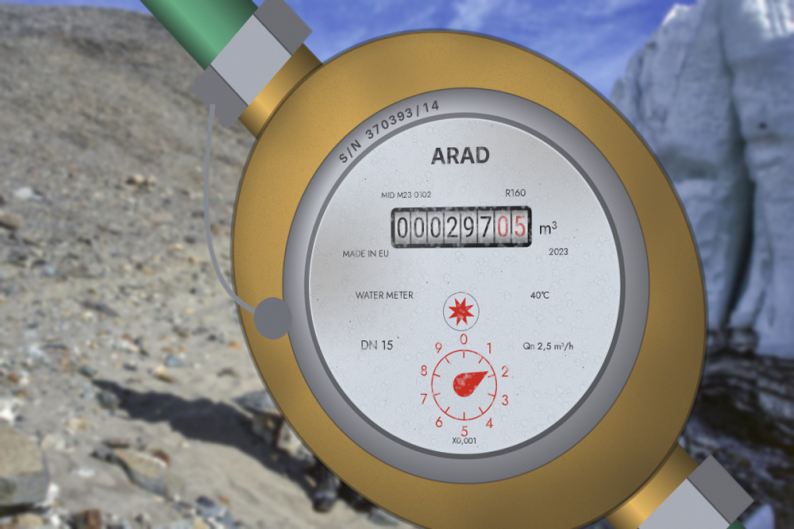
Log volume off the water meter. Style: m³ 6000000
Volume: m³ 297.051
